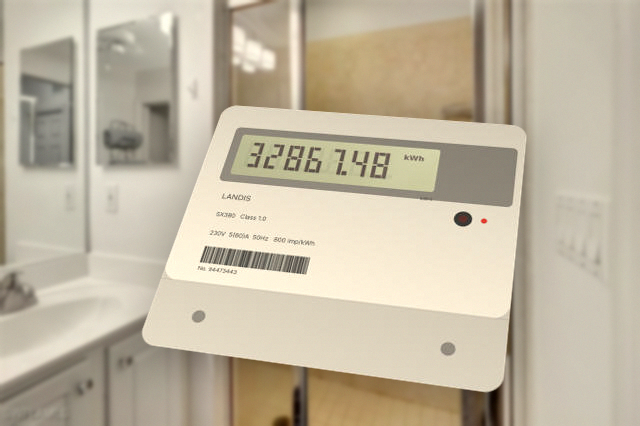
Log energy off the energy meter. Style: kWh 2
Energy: kWh 32867.48
